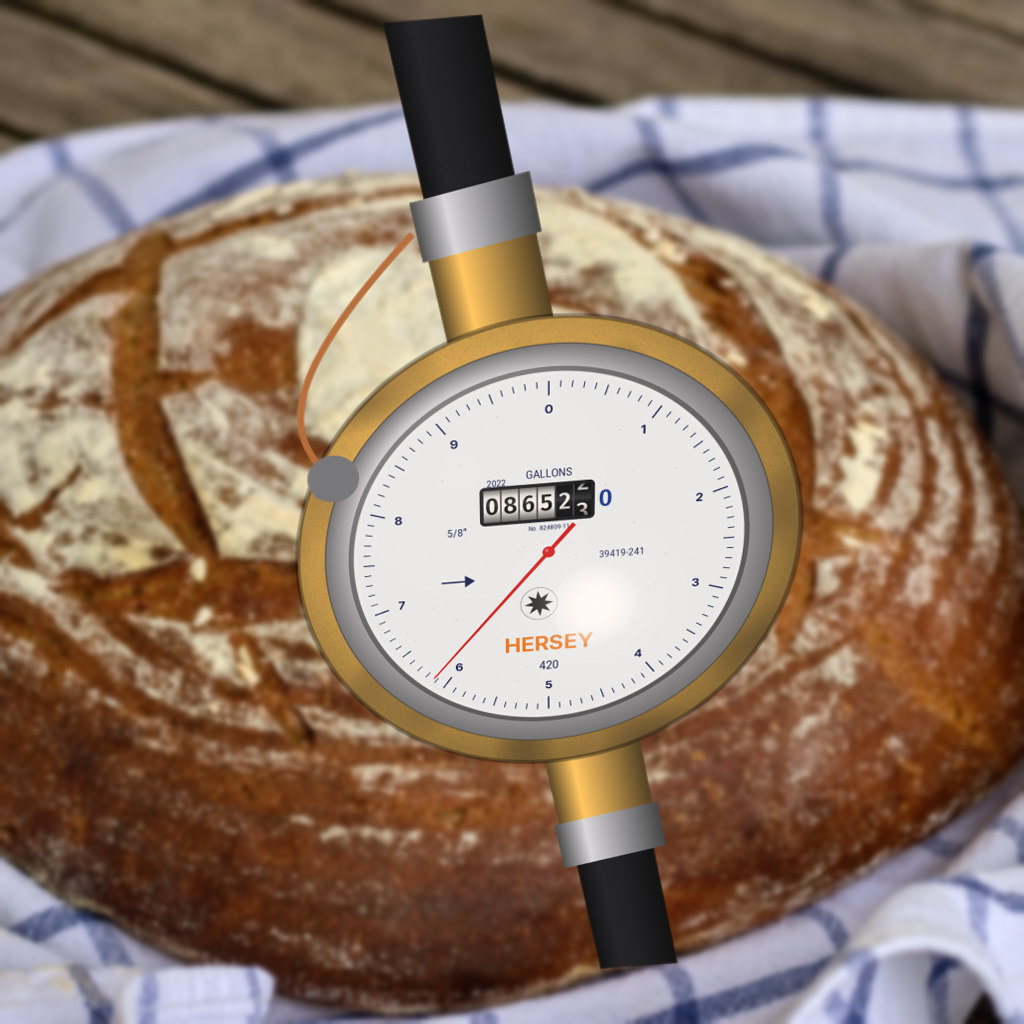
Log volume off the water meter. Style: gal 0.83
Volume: gal 865226.1
